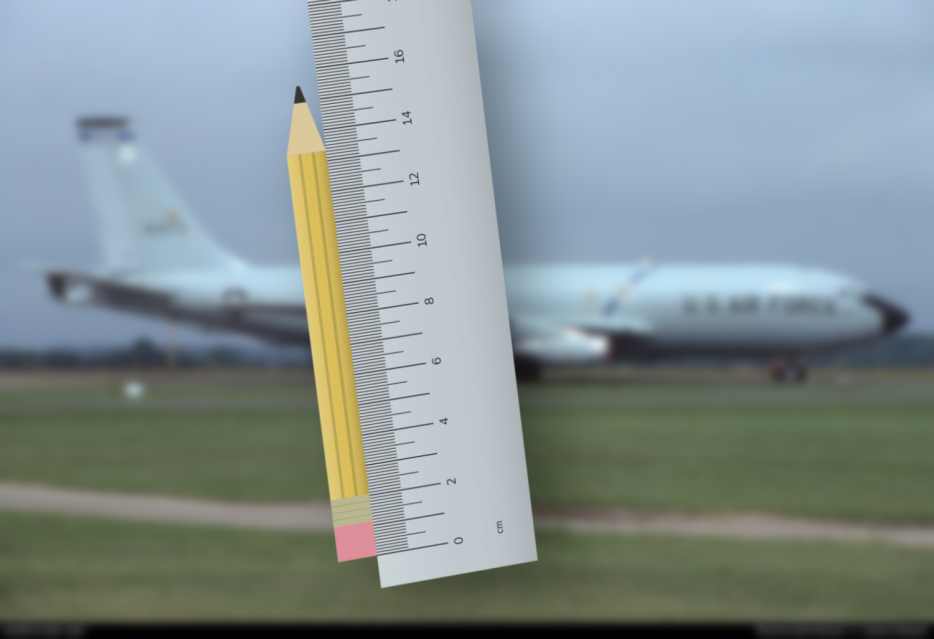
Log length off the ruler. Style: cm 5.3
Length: cm 15.5
